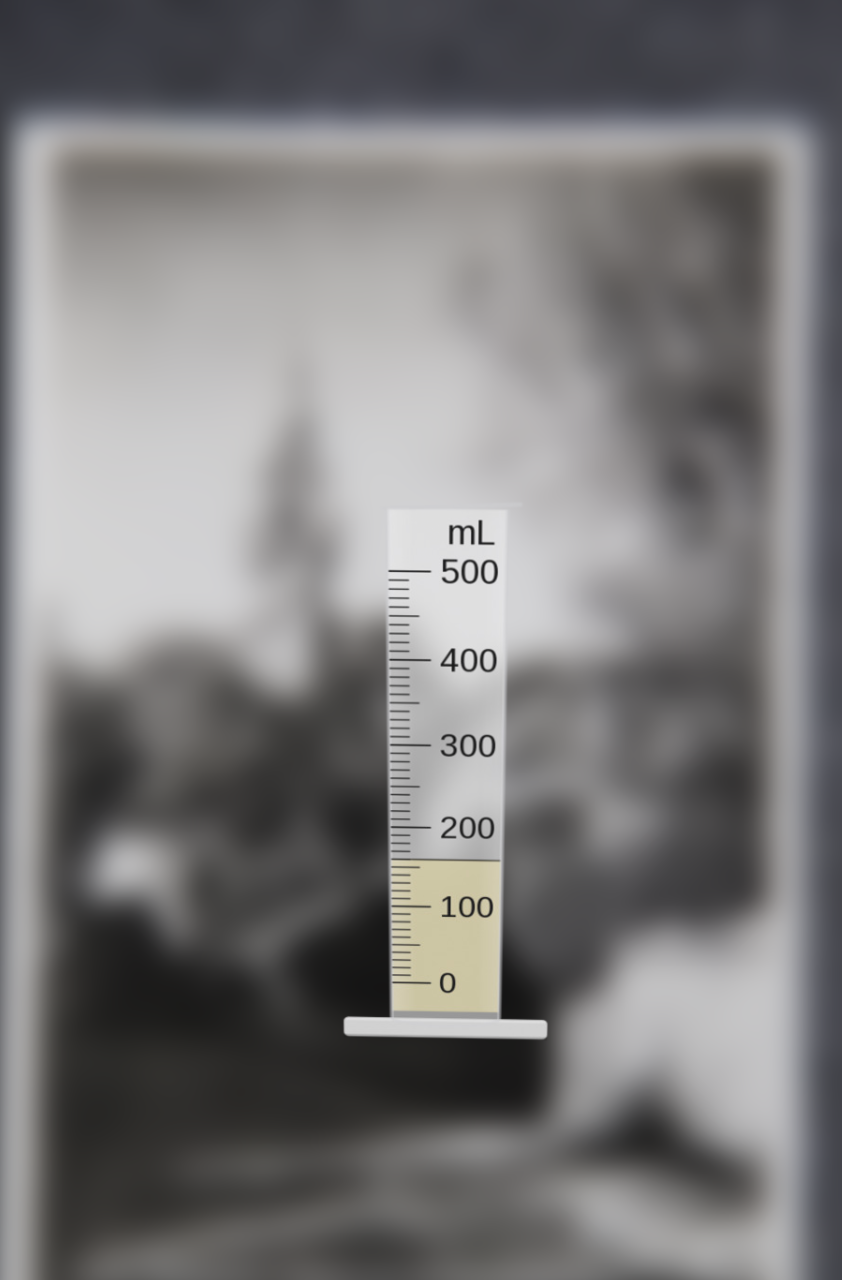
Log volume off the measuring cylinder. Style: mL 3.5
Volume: mL 160
